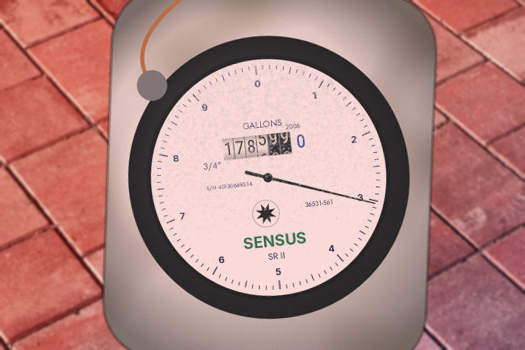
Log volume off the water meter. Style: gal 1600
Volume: gal 1785993.0
